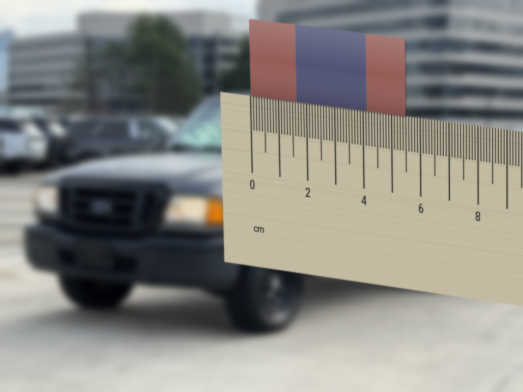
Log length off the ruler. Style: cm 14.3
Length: cm 5.5
